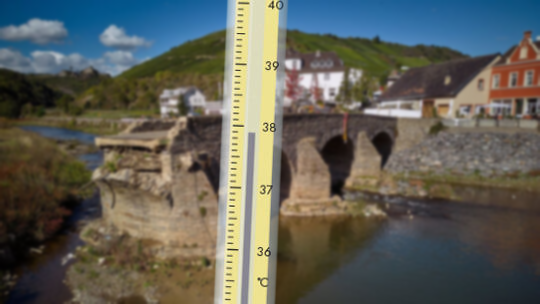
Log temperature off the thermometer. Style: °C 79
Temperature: °C 37.9
